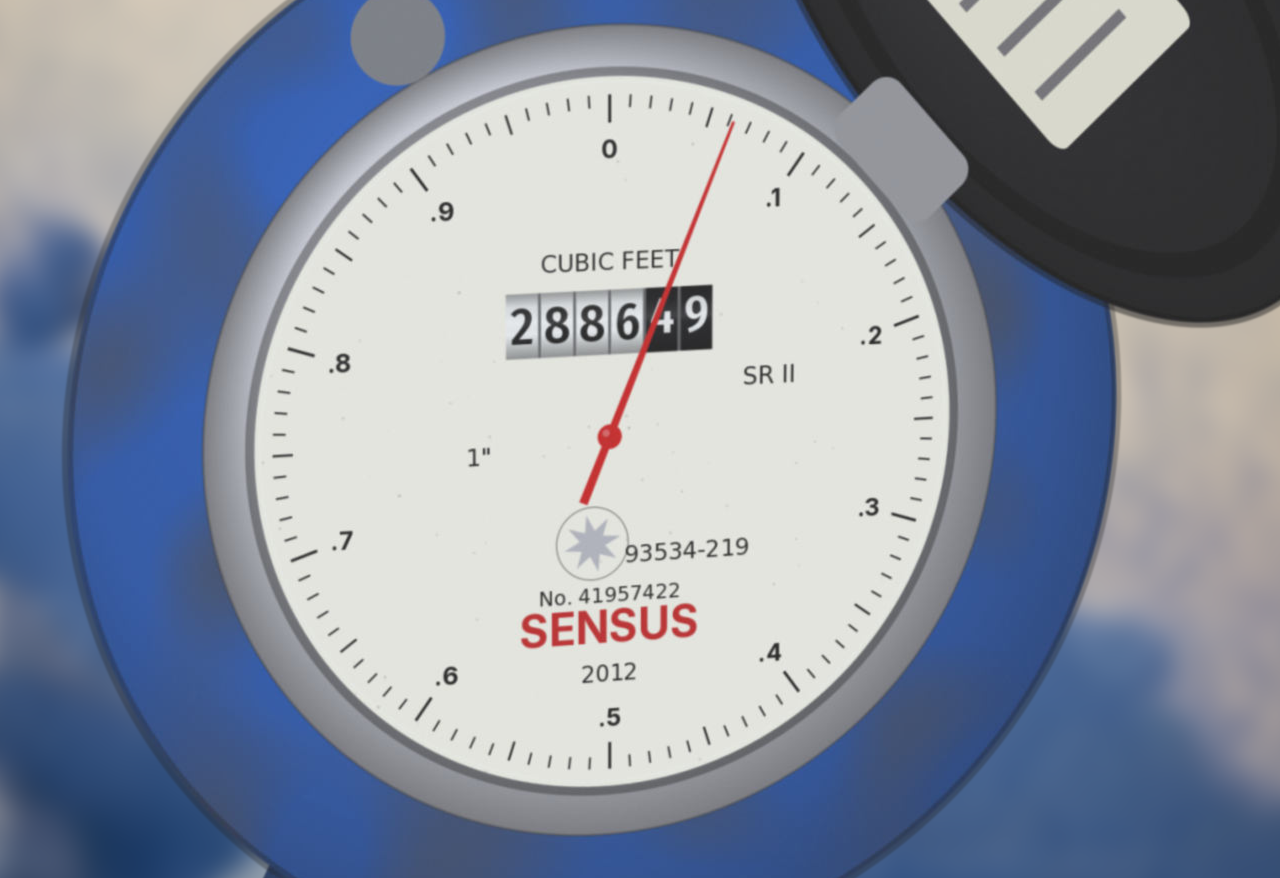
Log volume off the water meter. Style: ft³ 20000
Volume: ft³ 288649.06
